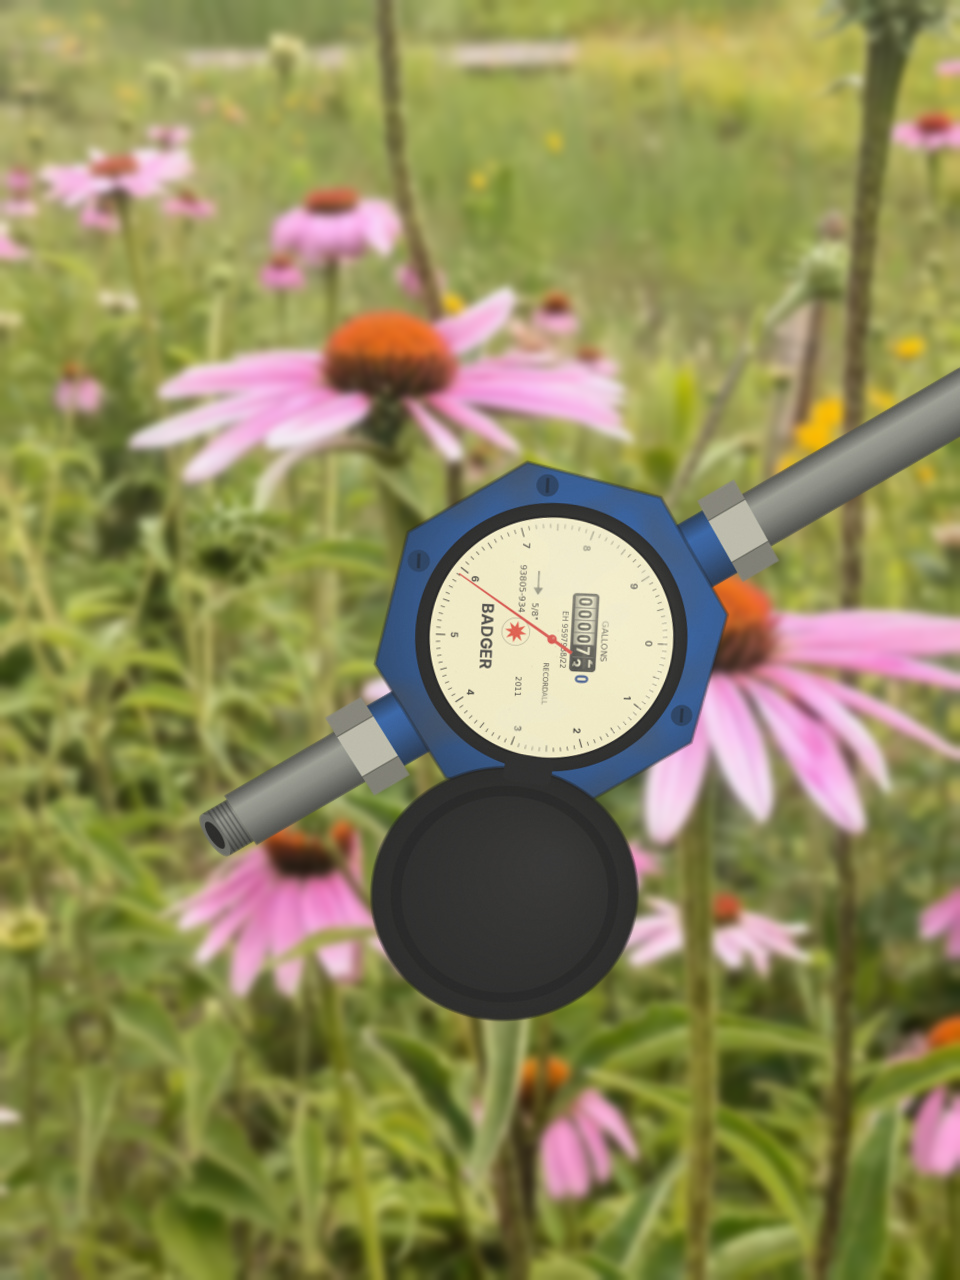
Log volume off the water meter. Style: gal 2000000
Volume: gal 725.9
